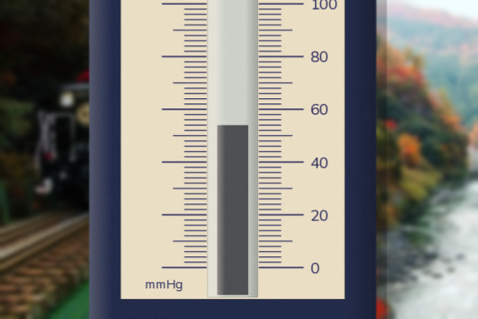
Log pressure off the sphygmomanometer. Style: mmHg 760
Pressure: mmHg 54
